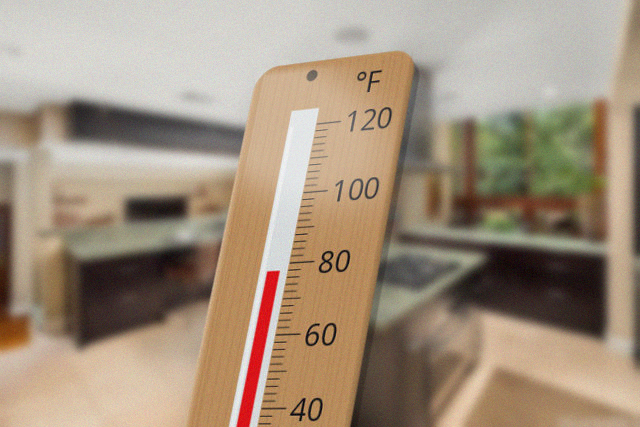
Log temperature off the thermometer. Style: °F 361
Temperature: °F 78
